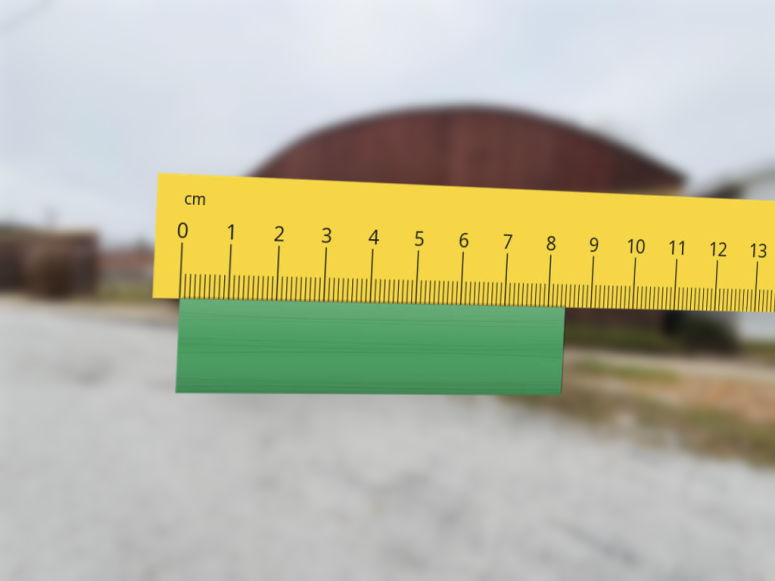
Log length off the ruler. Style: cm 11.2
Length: cm 8.4
